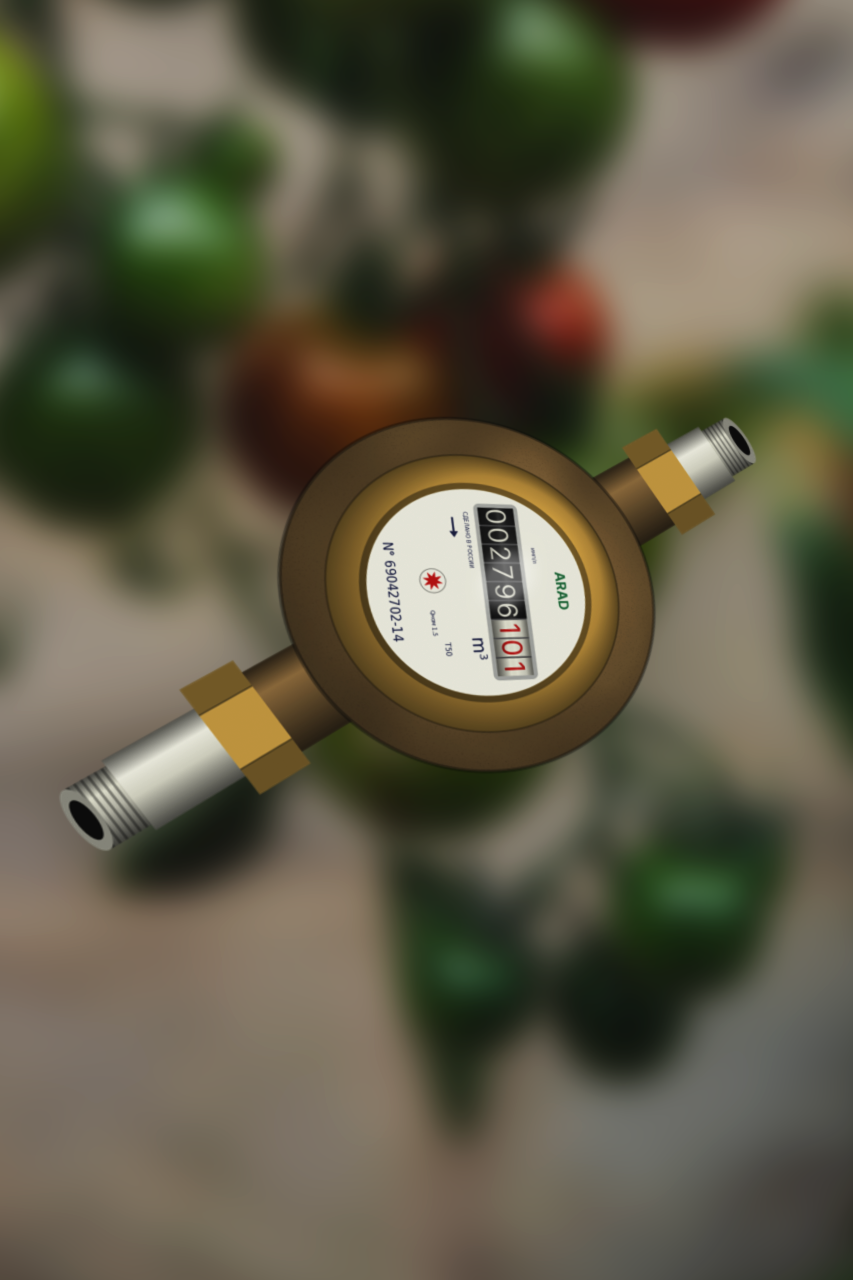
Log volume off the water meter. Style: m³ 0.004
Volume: m³ 2796.101
